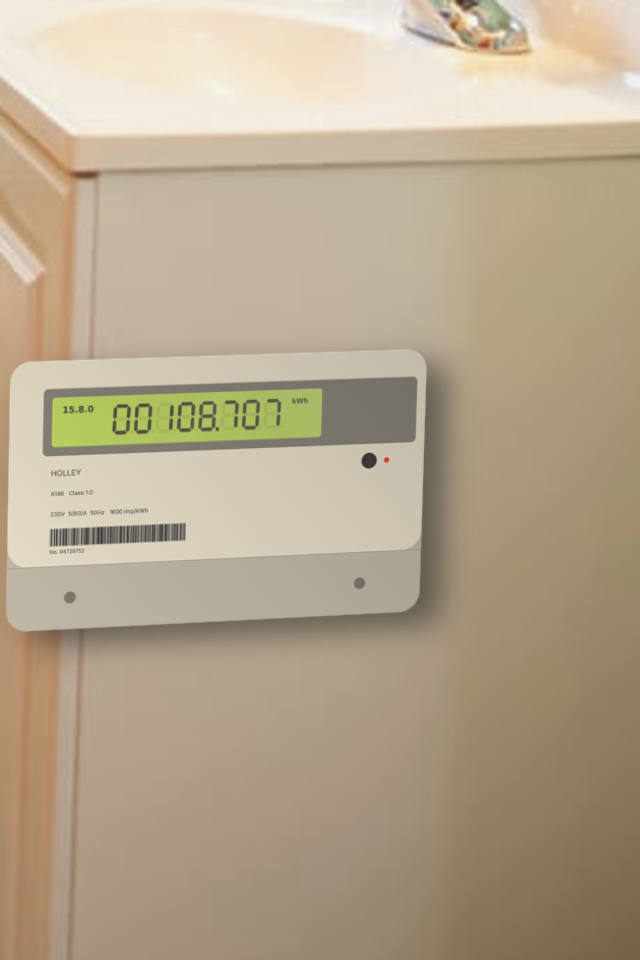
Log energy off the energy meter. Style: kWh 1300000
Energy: kWh 108.707
